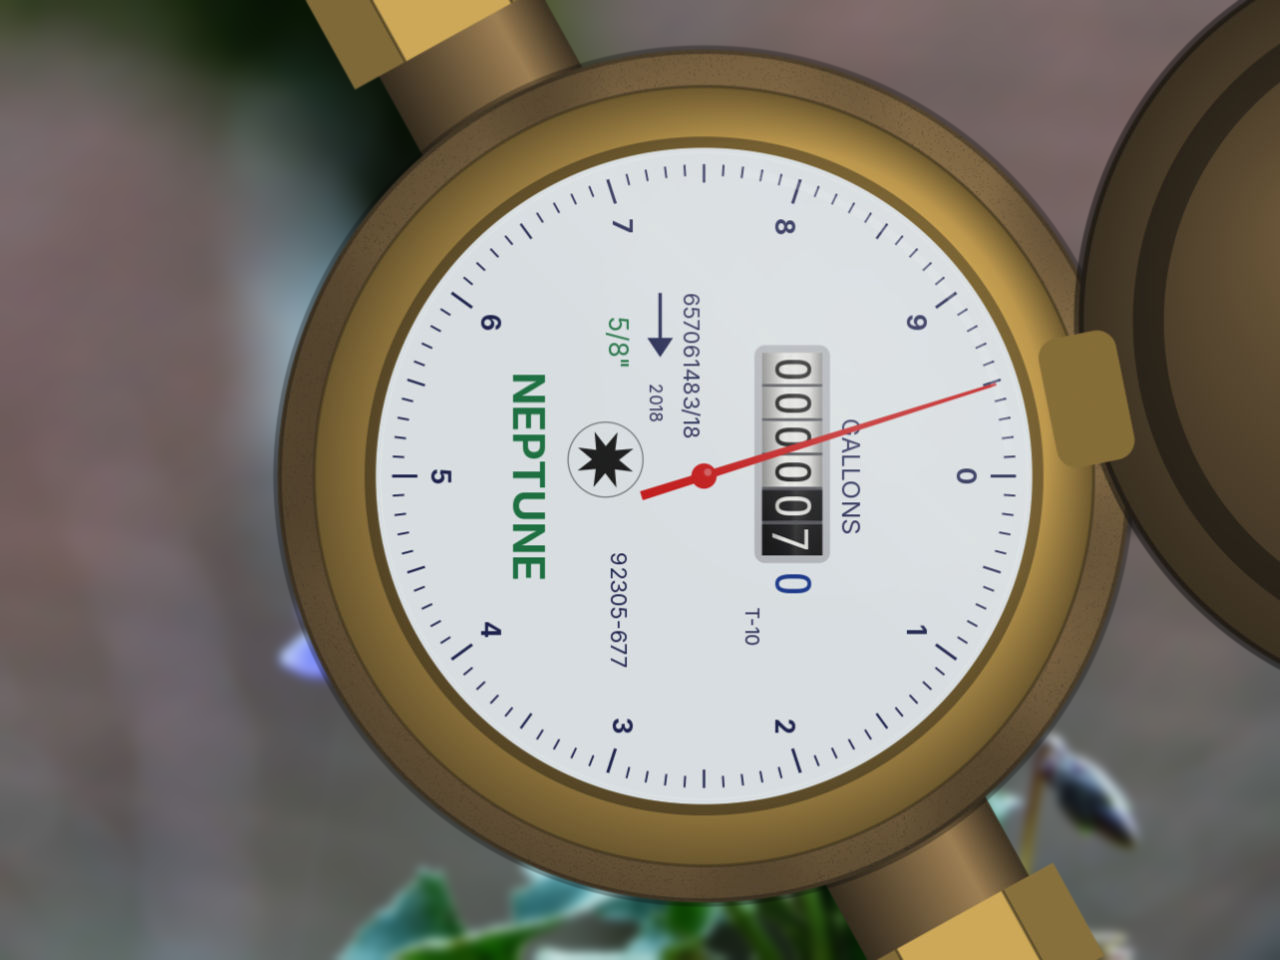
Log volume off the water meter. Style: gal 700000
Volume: gal 69.5
